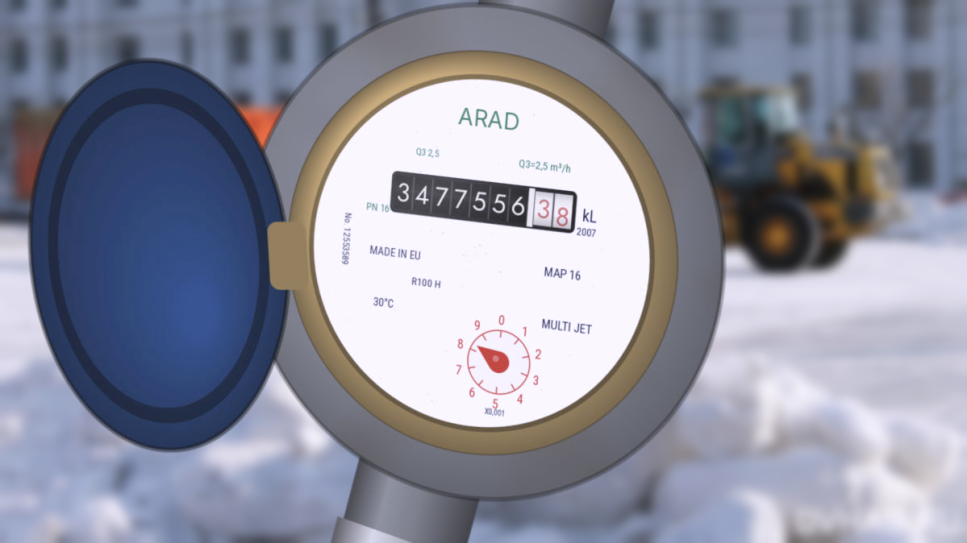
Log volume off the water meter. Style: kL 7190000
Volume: kL 3477556.378
